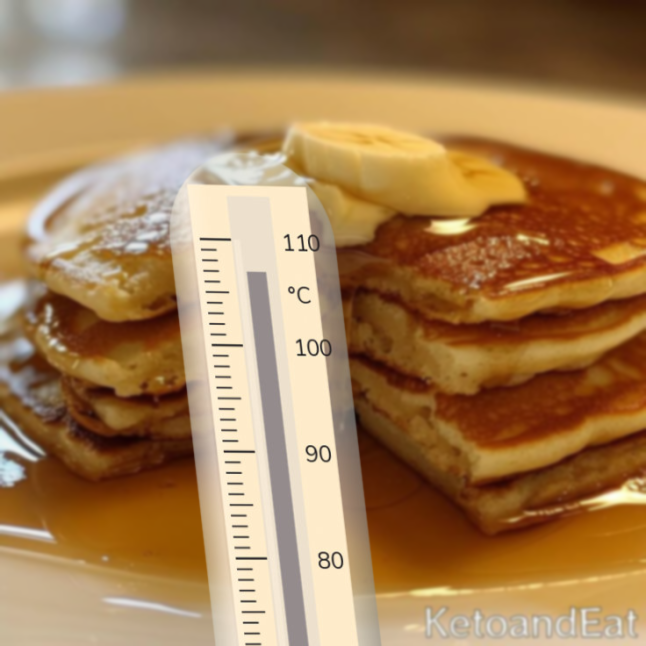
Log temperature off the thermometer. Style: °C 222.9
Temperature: °C 107
